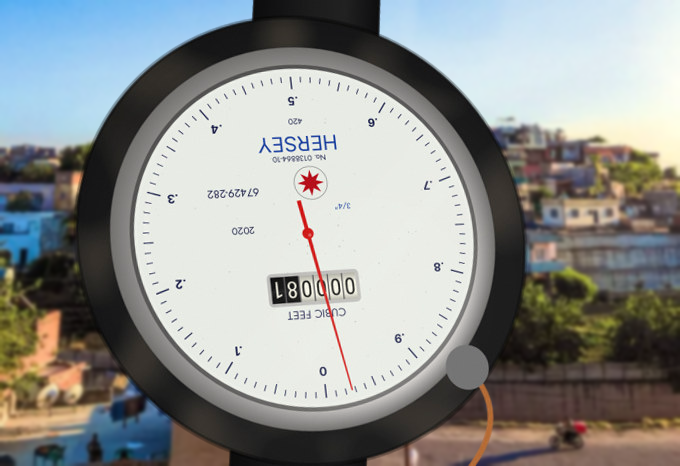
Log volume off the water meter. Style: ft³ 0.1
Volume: ft³ 80.97
